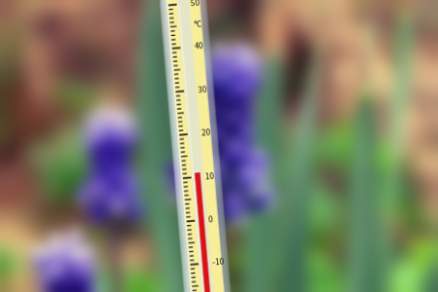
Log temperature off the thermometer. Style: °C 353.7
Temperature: °C 11
